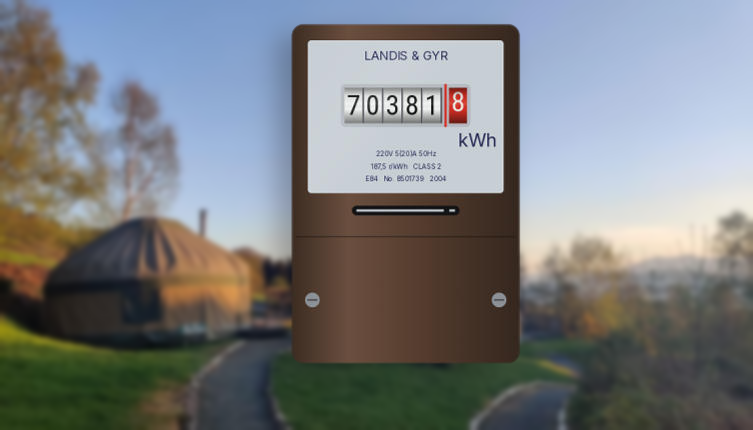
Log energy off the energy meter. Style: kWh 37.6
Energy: kWh 70381.8
